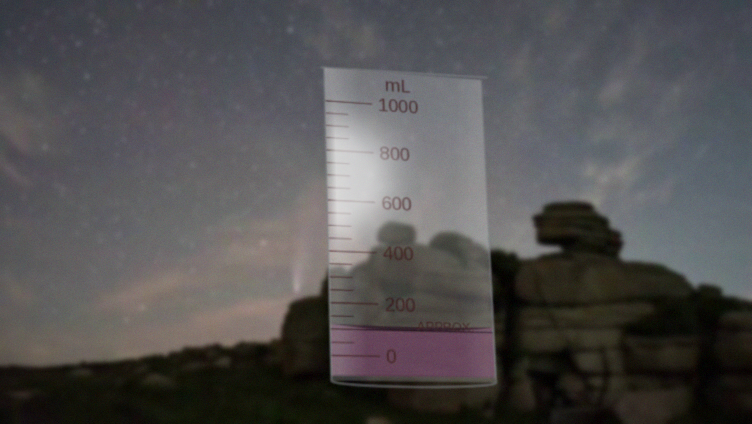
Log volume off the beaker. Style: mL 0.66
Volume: mL 100
